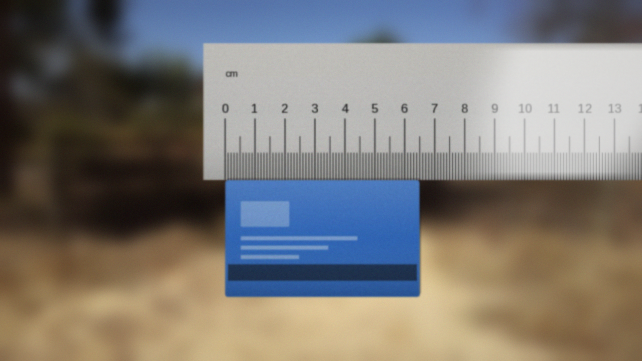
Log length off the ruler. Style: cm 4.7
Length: cm 6.5
